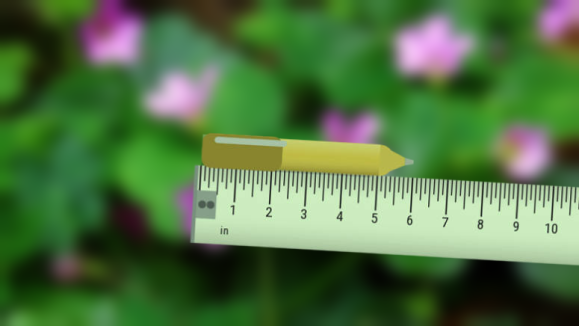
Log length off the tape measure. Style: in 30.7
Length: in 6
